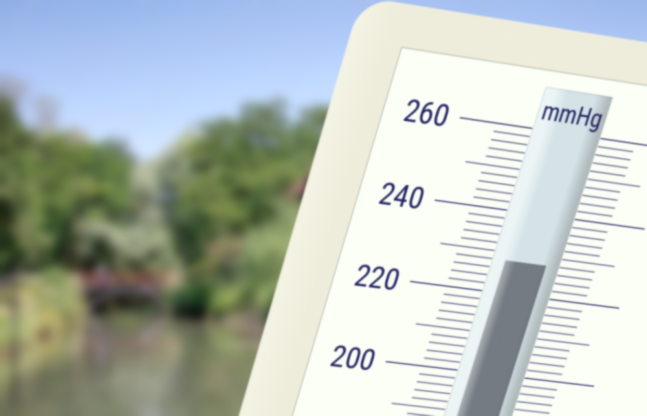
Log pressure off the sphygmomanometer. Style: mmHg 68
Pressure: mmHg 228
